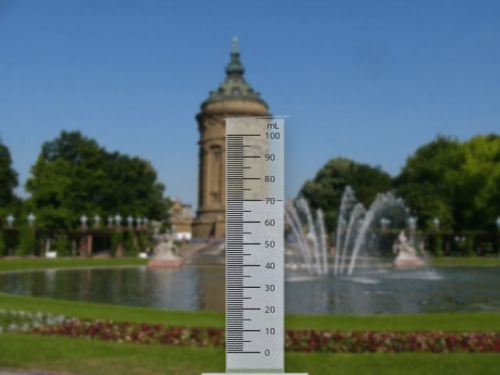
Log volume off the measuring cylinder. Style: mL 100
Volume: mL 70
